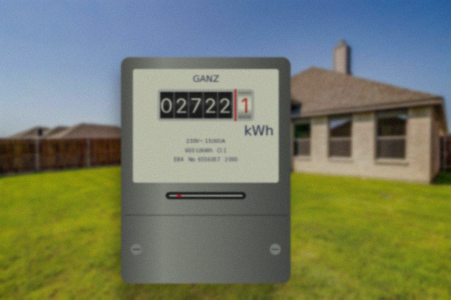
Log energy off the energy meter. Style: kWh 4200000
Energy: kWh 2722.1
